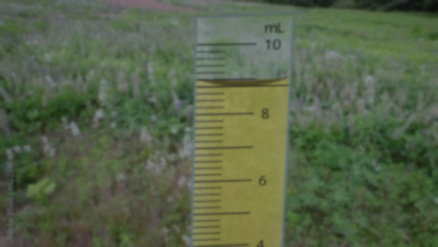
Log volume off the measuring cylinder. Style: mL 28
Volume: mL 8.8
